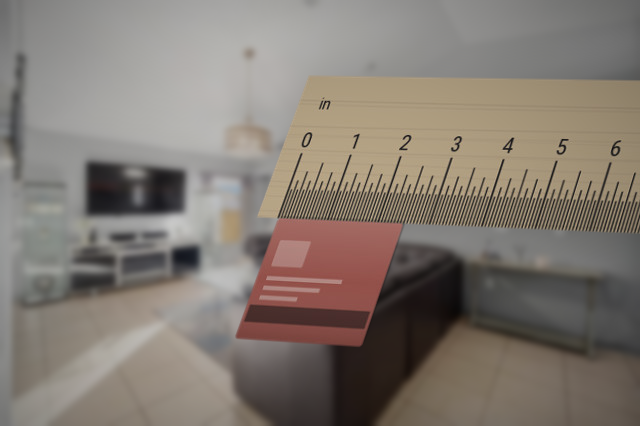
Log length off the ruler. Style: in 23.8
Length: in 2.5
